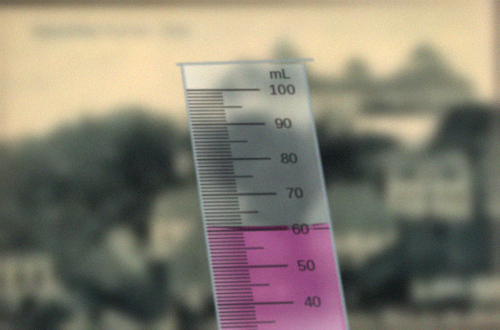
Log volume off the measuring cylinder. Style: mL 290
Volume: mL 60
